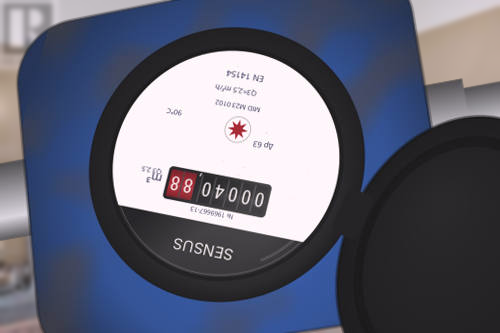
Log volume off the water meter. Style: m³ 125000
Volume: m³ 40.88
